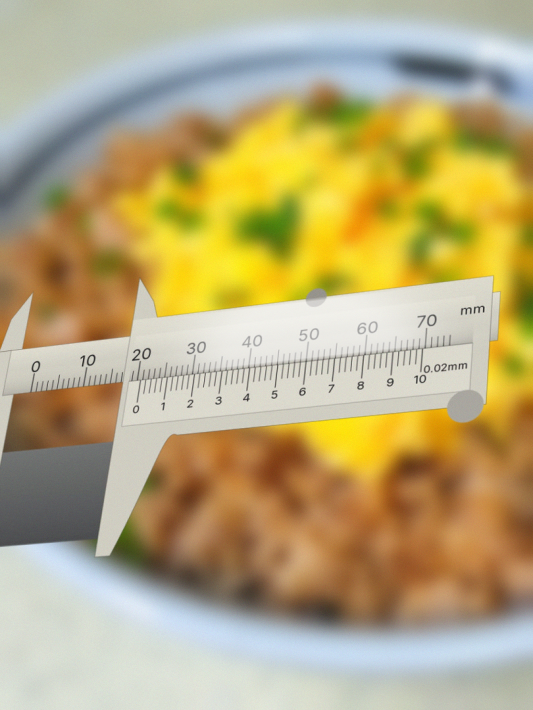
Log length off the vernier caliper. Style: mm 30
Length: mm 20.6
